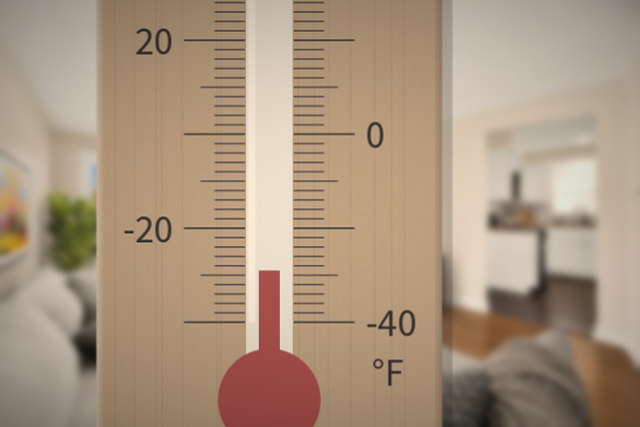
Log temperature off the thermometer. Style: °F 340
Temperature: °F -29
